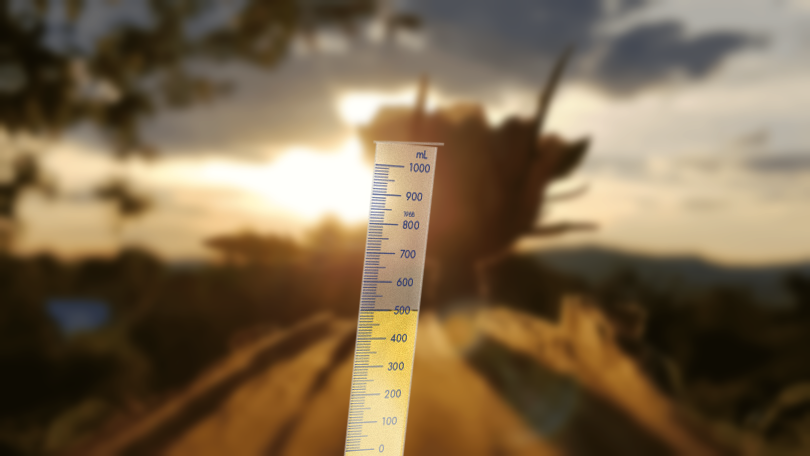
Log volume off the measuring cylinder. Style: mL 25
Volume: mL 500
